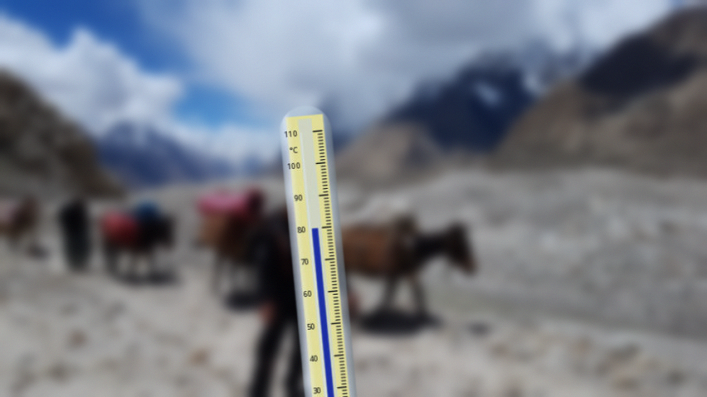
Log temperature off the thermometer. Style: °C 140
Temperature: °C 80
